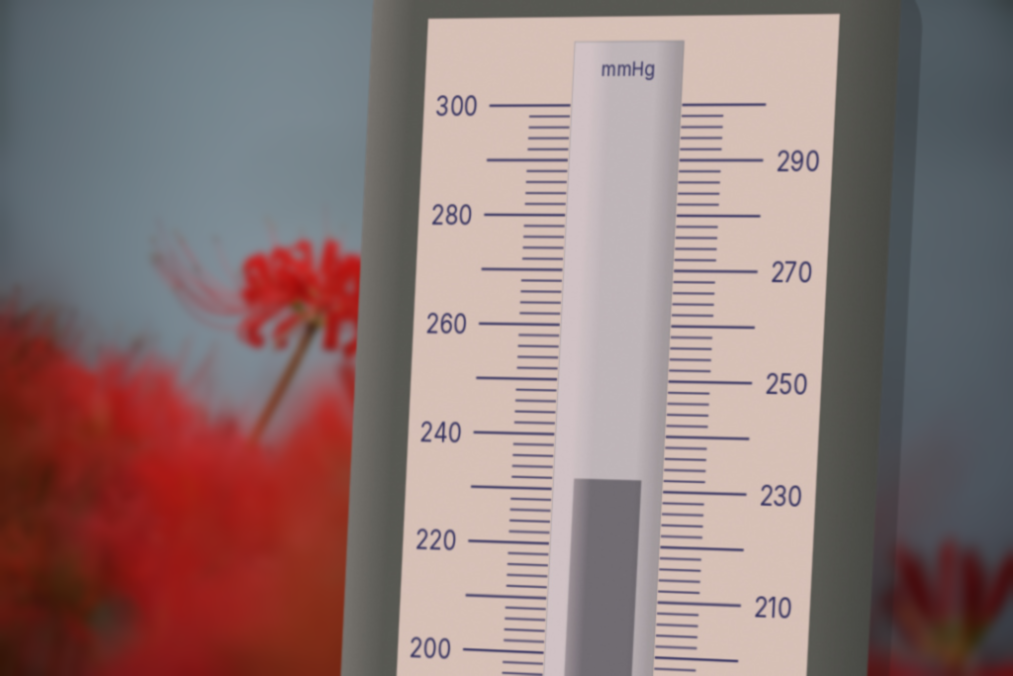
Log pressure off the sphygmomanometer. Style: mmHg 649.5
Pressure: mmHg 232
